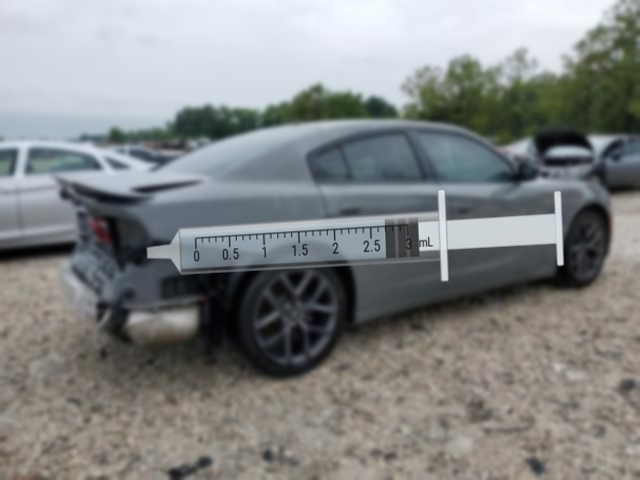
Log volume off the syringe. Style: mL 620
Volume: mL 2.7
